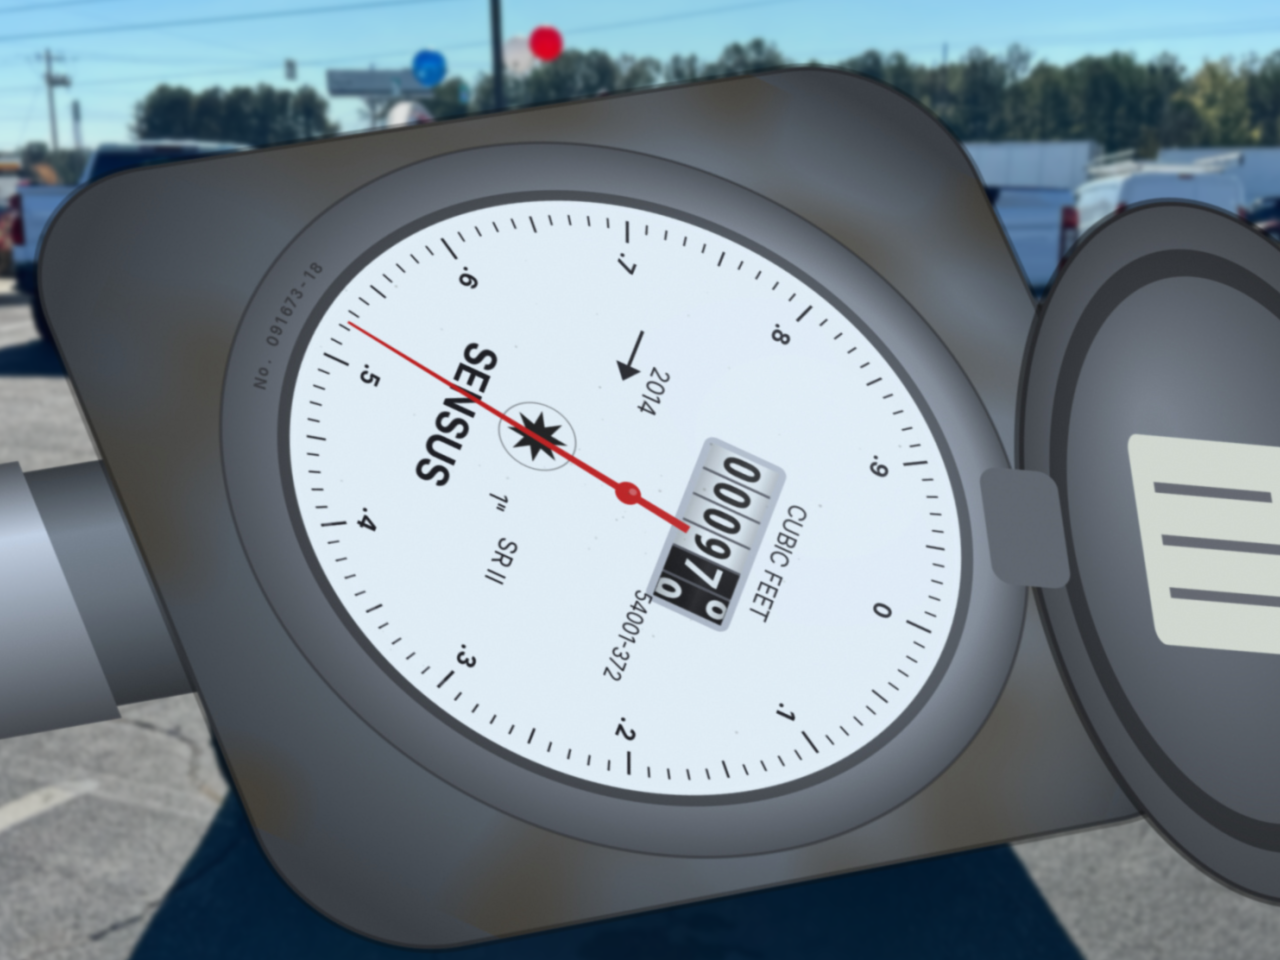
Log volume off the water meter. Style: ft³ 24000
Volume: ft³ 978.52
